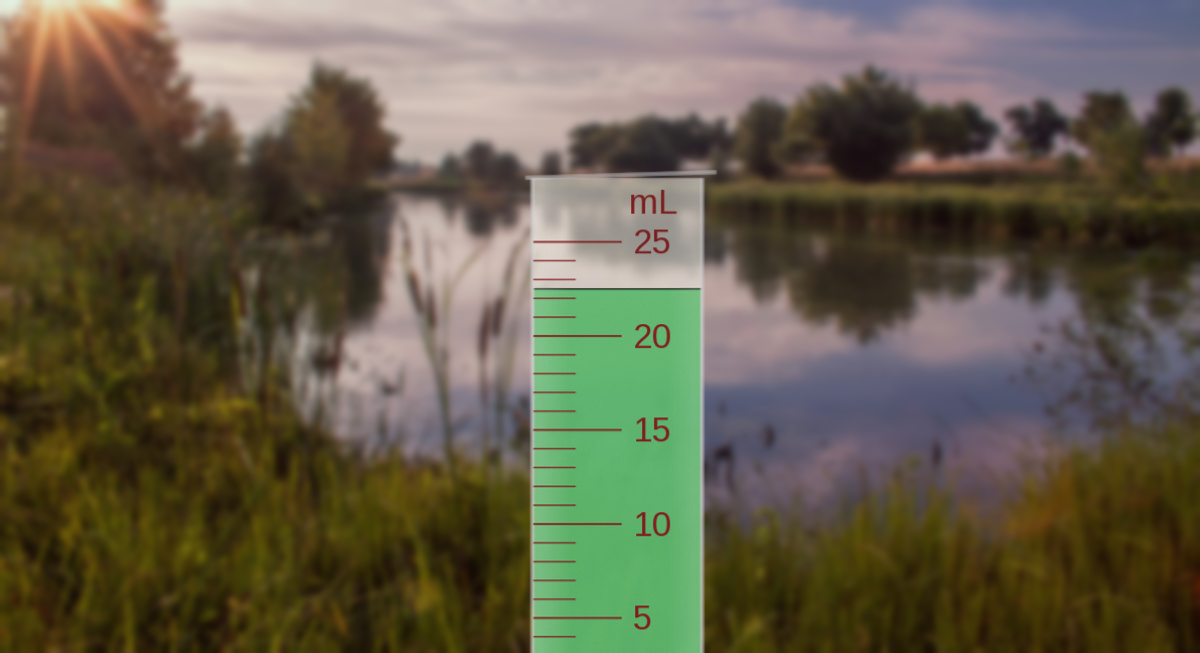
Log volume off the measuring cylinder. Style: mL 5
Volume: mL 22.5
